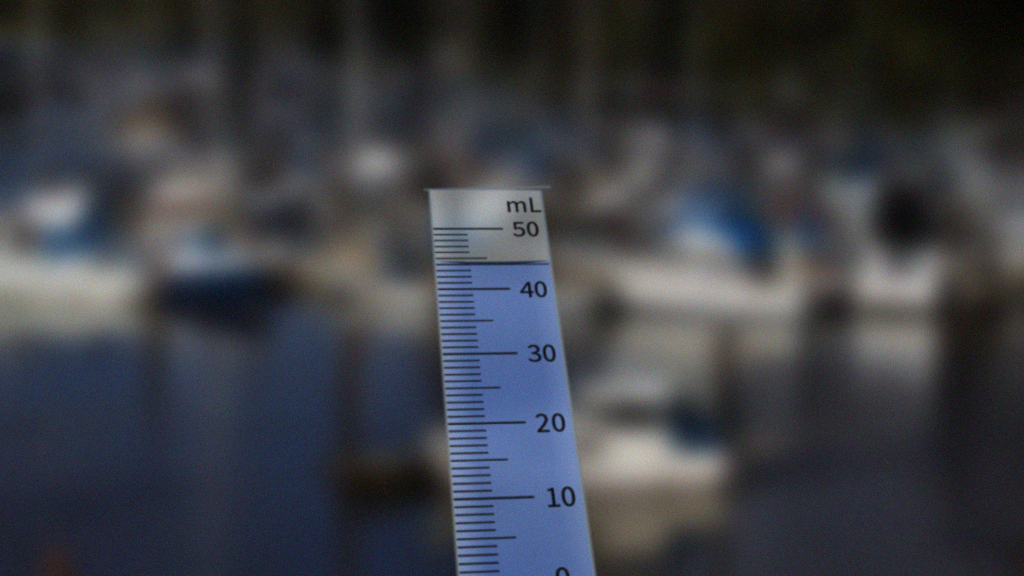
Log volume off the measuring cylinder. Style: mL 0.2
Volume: mL 44
